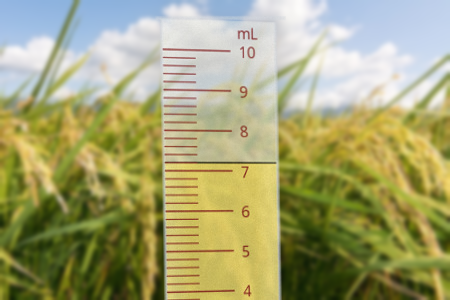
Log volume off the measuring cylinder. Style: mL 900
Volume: mL 7.2
